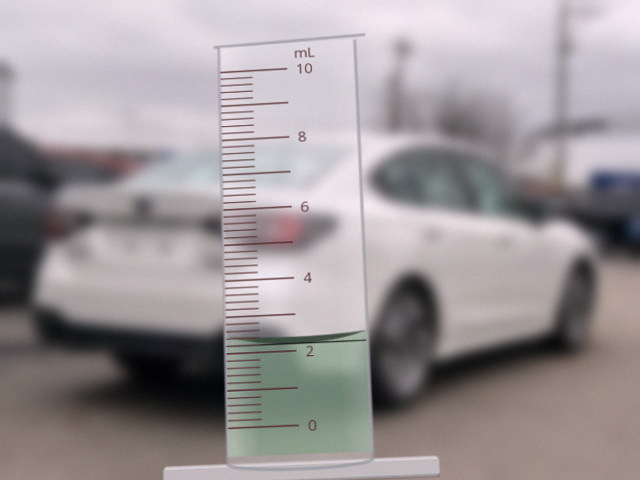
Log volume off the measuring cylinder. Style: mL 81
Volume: mL 2.2
